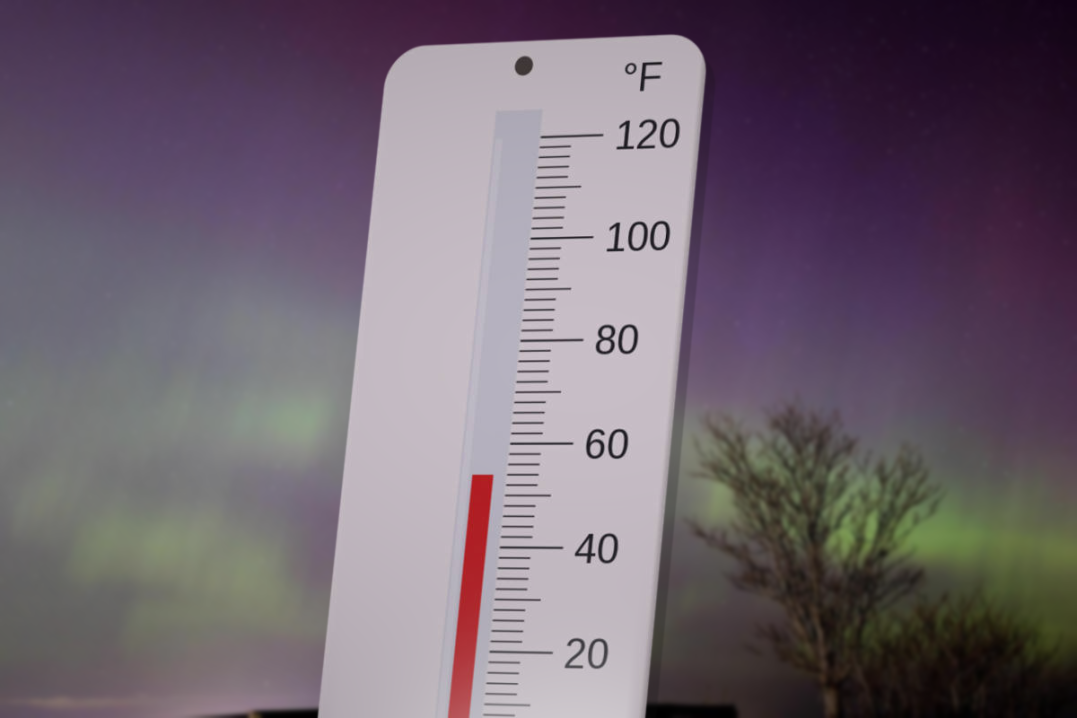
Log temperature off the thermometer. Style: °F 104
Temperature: °F 54
